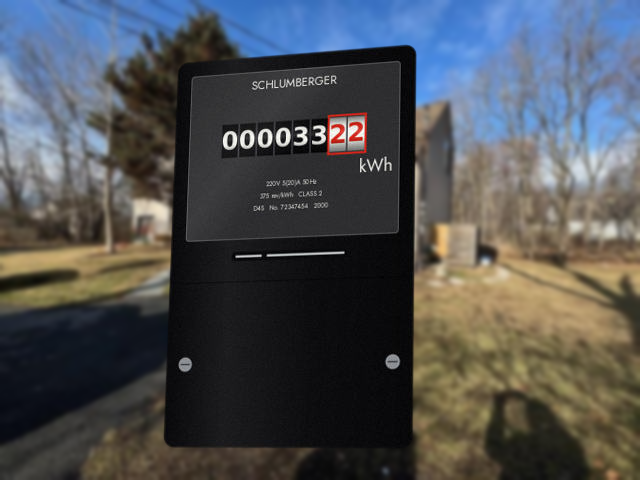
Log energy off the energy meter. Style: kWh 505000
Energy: kWh 33.22
